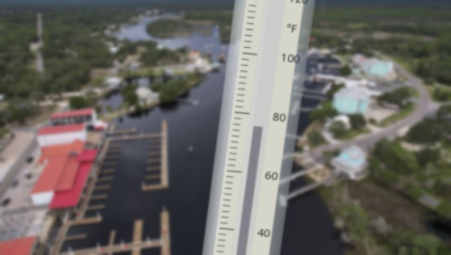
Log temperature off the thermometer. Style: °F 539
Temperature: °F 76
